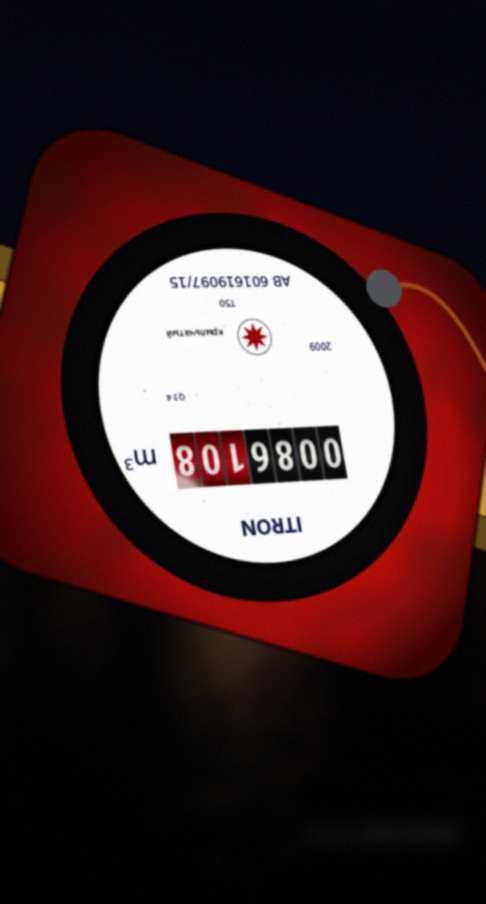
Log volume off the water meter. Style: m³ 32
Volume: m³ 86.108
